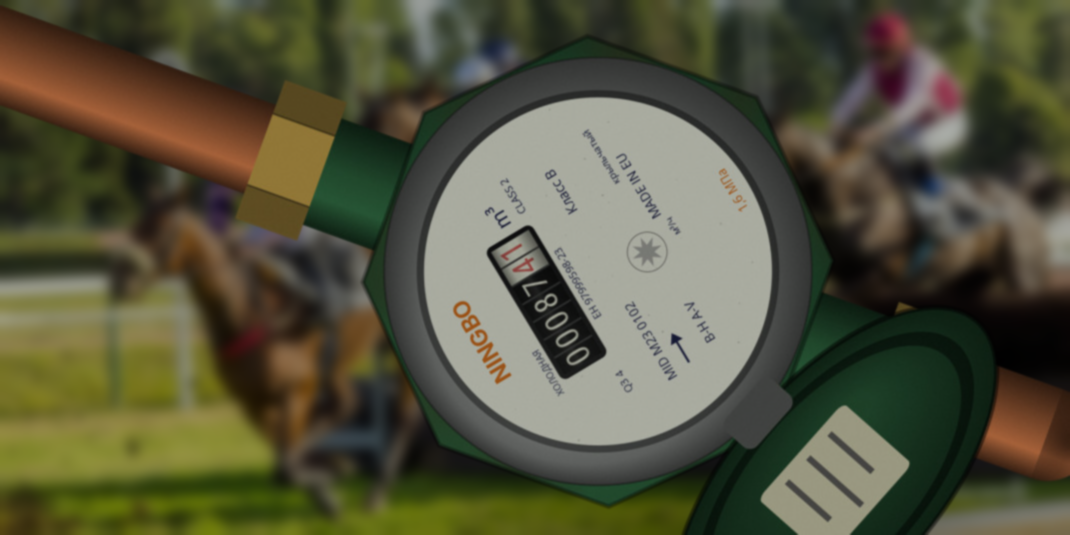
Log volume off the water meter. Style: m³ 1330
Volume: m³ 87.41
